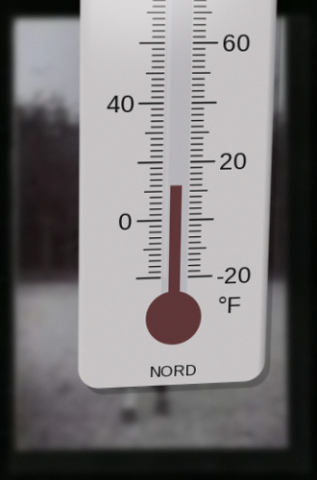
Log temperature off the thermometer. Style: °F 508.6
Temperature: °F 12
